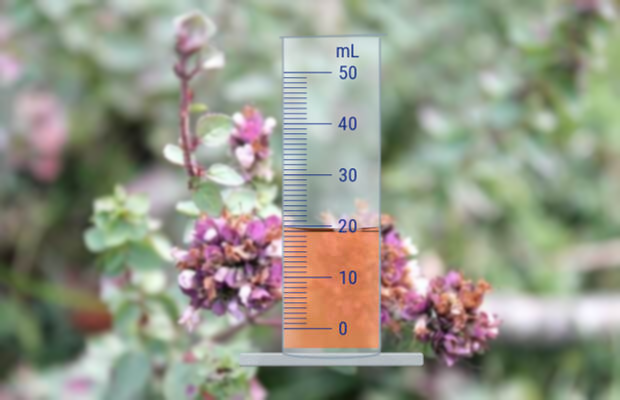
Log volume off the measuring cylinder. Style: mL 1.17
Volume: mL 19
